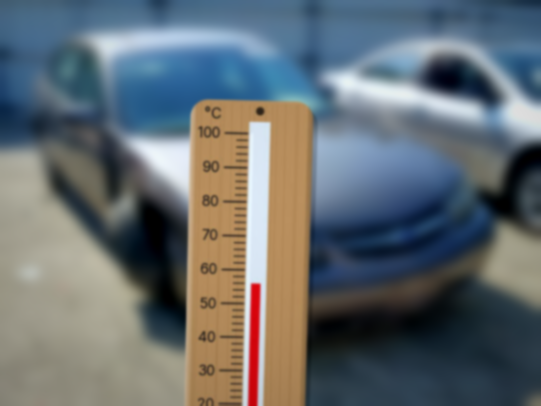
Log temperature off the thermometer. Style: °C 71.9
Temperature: °C 56
